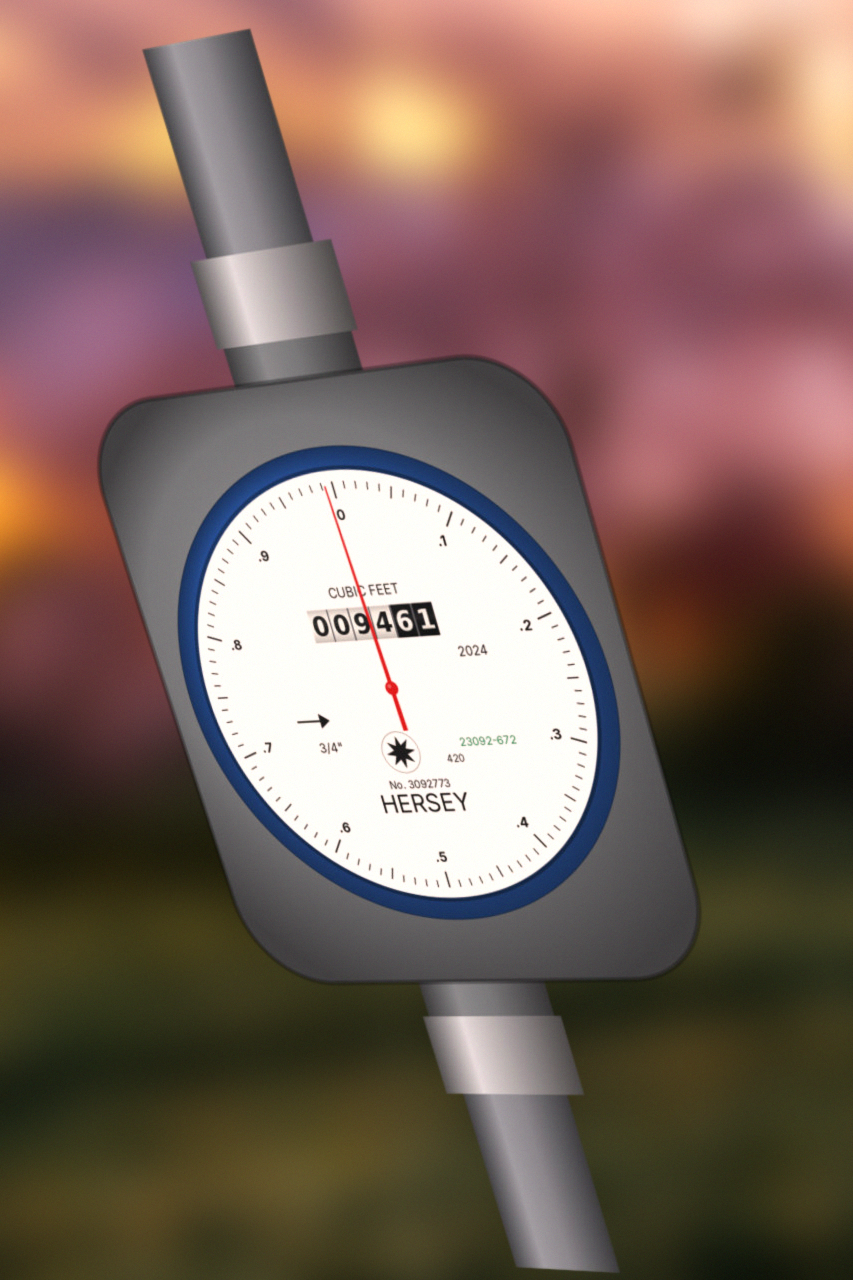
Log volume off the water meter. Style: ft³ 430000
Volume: ft³ 9460.99
